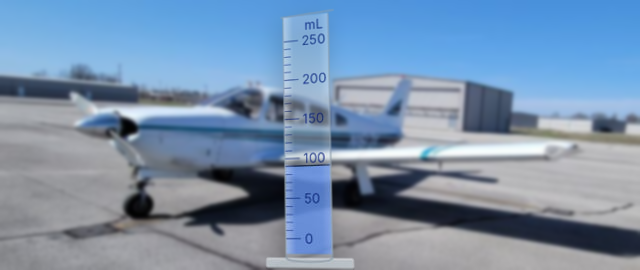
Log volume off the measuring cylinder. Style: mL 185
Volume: mL 90
